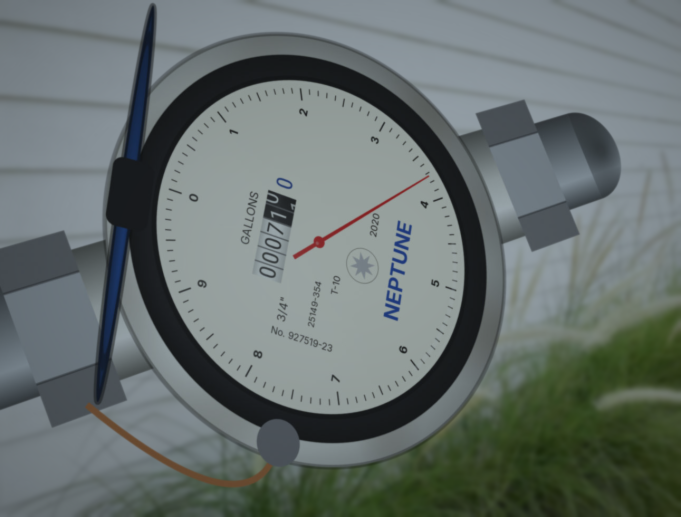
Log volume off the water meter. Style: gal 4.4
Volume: gal 7103.7
